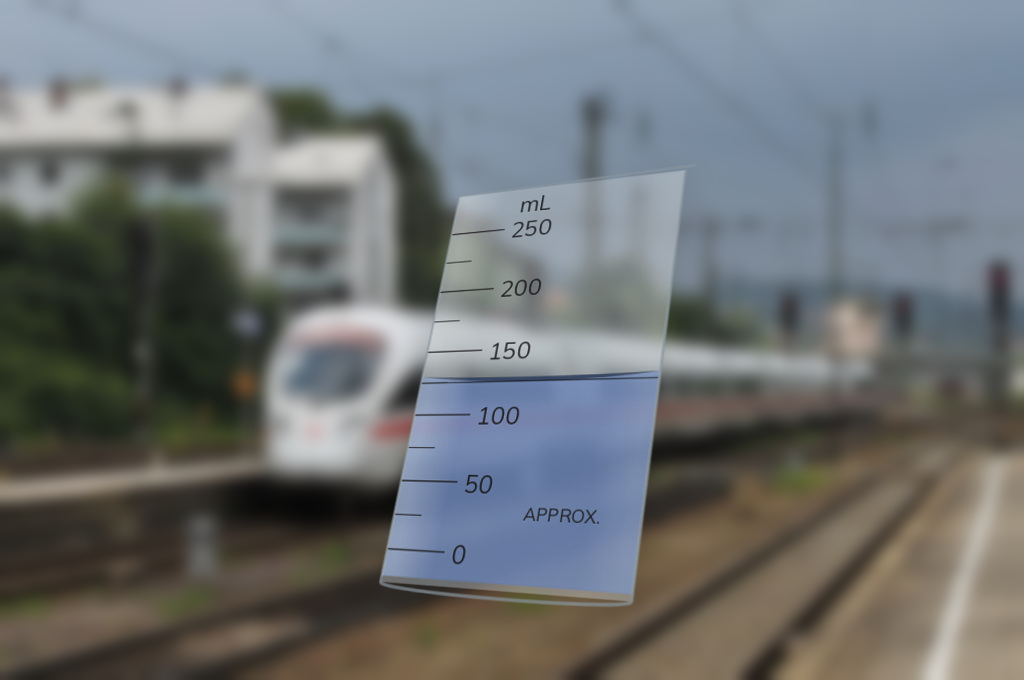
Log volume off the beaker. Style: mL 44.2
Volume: mL 125
